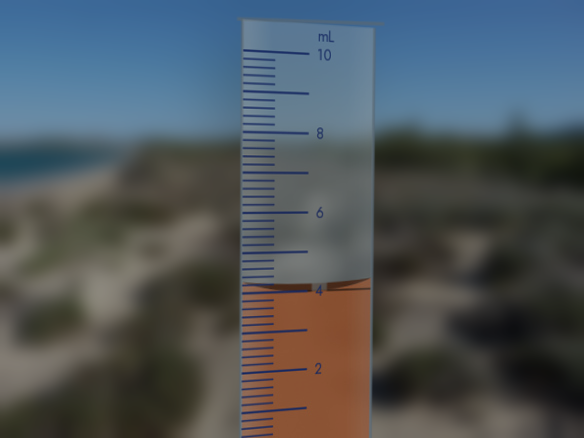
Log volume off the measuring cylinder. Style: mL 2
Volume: mL 4
